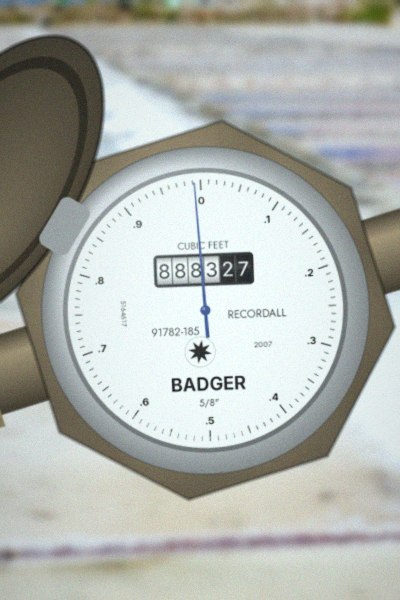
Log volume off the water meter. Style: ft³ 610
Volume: ft³ 888326.99
